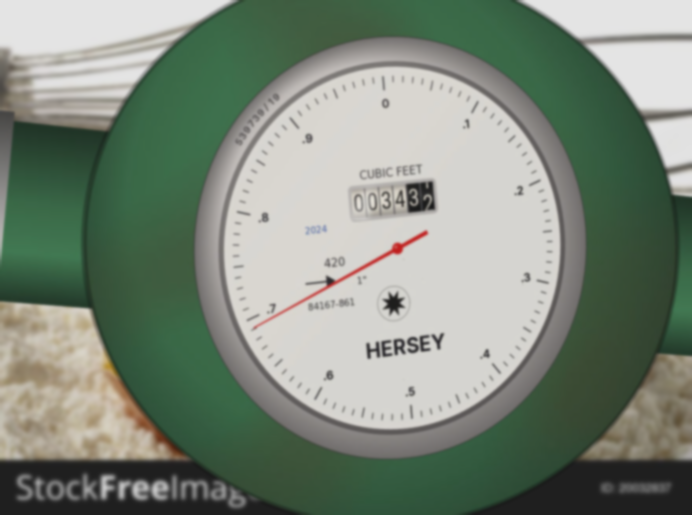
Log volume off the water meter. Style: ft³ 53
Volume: ft³ 3431.69
